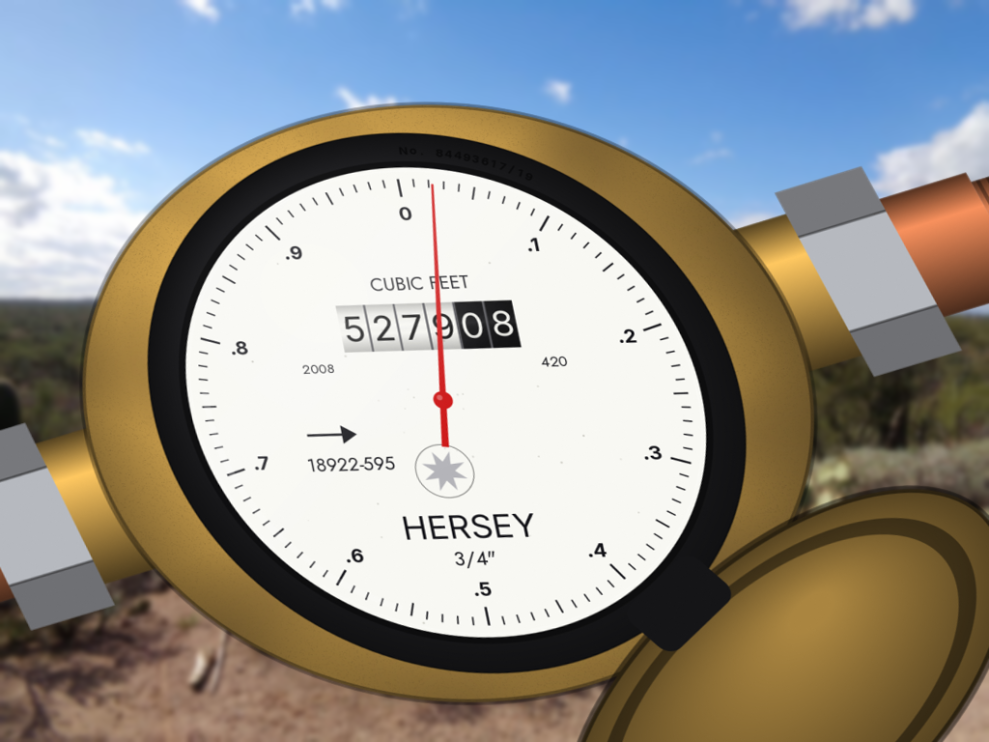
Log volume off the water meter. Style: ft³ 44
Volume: ft³ 527908.02
